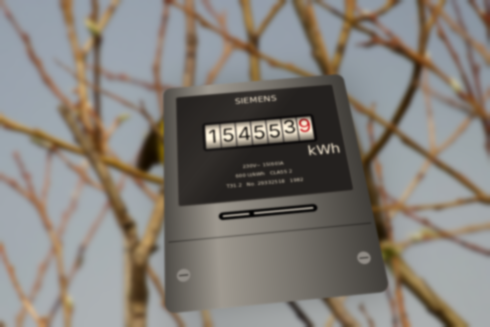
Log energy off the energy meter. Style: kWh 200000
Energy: kWh 154553.9
